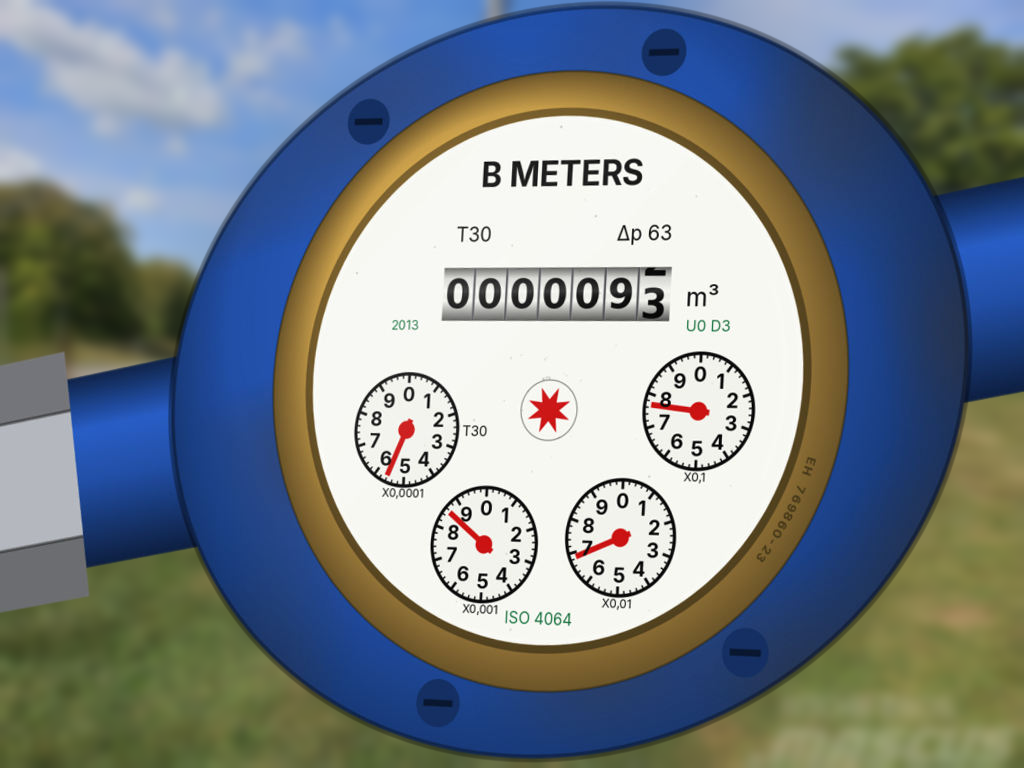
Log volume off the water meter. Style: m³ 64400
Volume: m³ 92.7685
